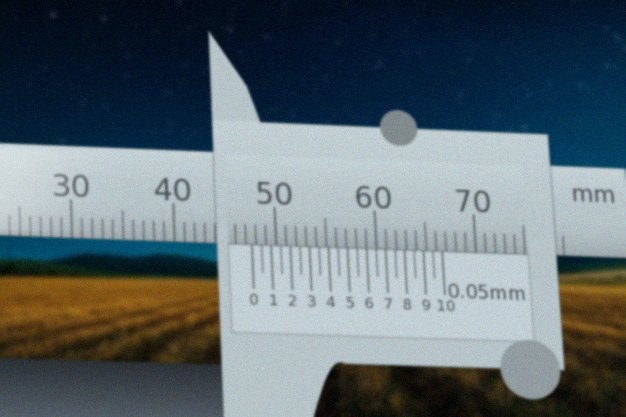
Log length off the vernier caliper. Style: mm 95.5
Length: mm 47.6
